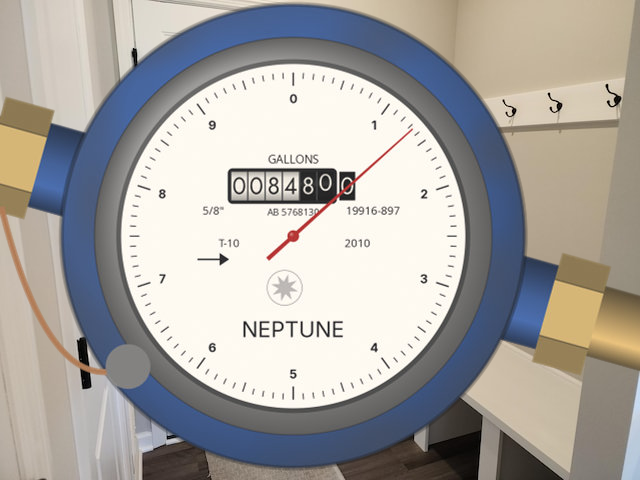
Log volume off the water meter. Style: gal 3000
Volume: gal 84801.3
